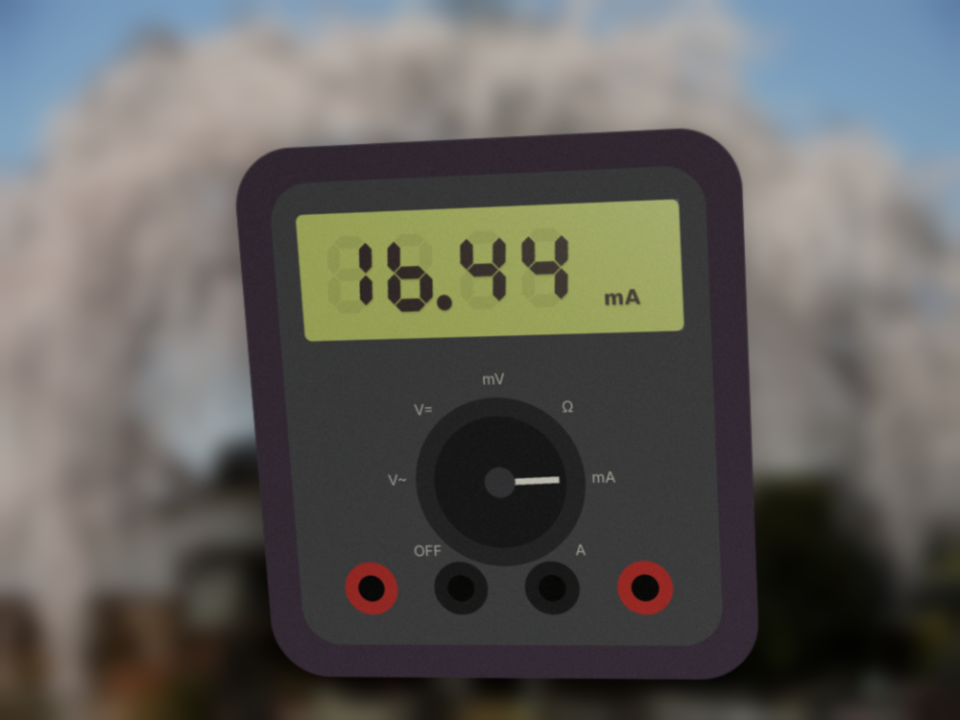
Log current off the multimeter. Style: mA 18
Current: mA 16.44
